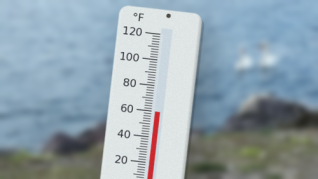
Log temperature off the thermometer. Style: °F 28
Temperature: °F 60
